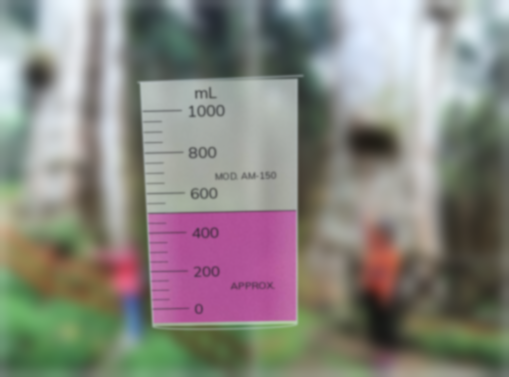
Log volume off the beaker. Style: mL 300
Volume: mL 500
